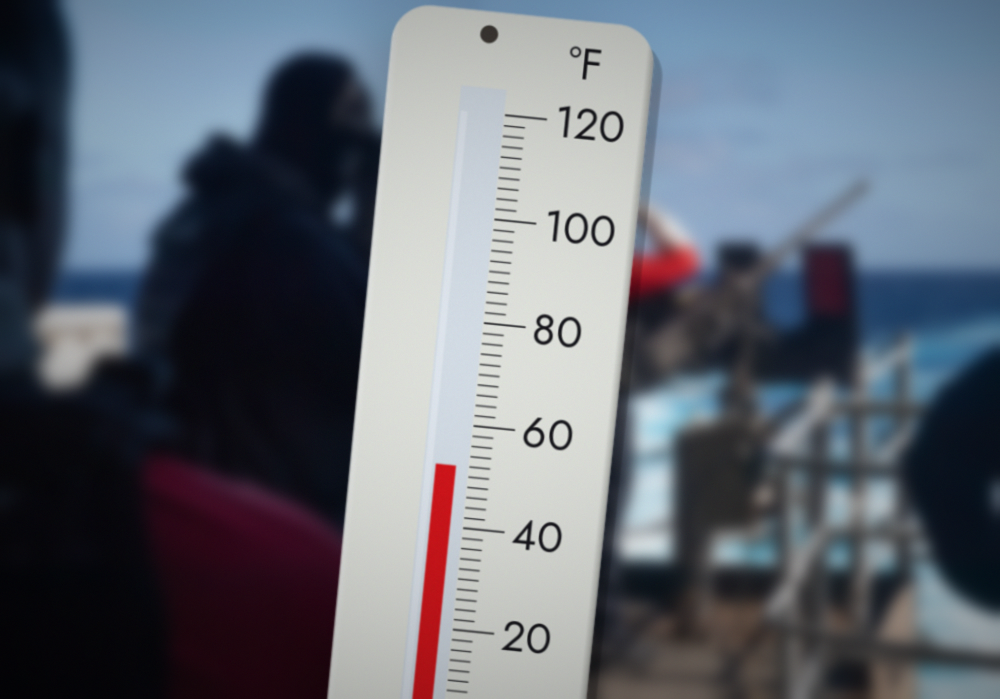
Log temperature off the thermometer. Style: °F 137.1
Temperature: °F 52
